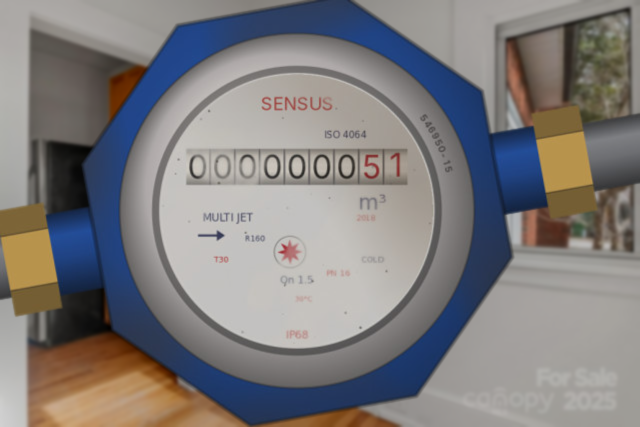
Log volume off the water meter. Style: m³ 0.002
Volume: m³ 0.51
